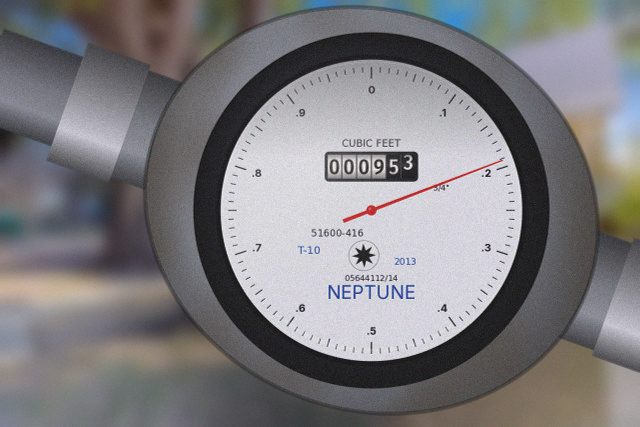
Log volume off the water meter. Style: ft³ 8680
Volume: ft³ 953.19
